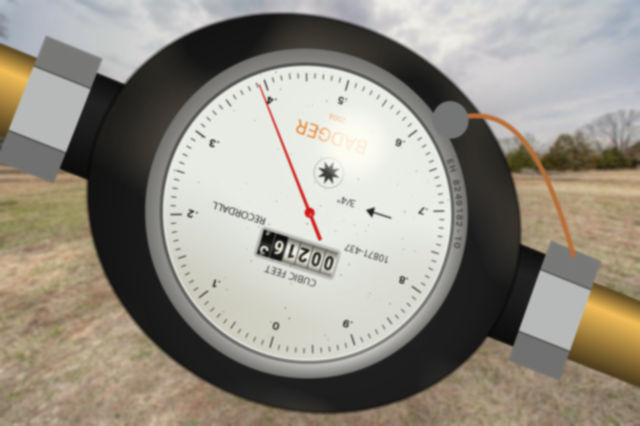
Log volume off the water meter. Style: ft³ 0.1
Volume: ft³ 2163.39
